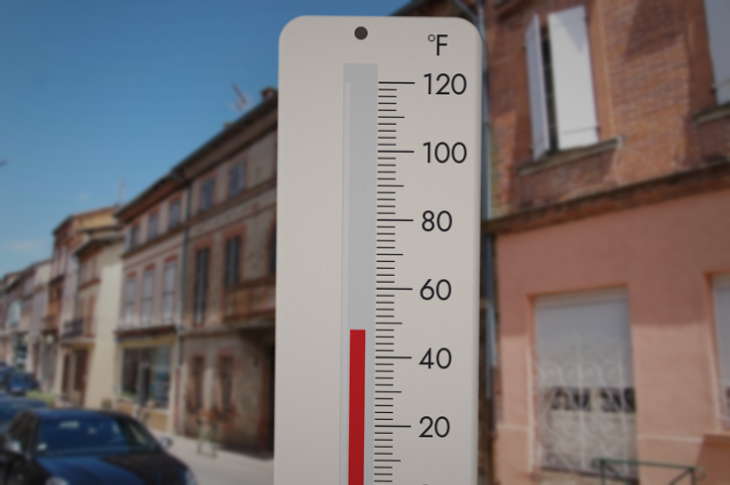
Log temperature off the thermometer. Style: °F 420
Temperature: °F 48
